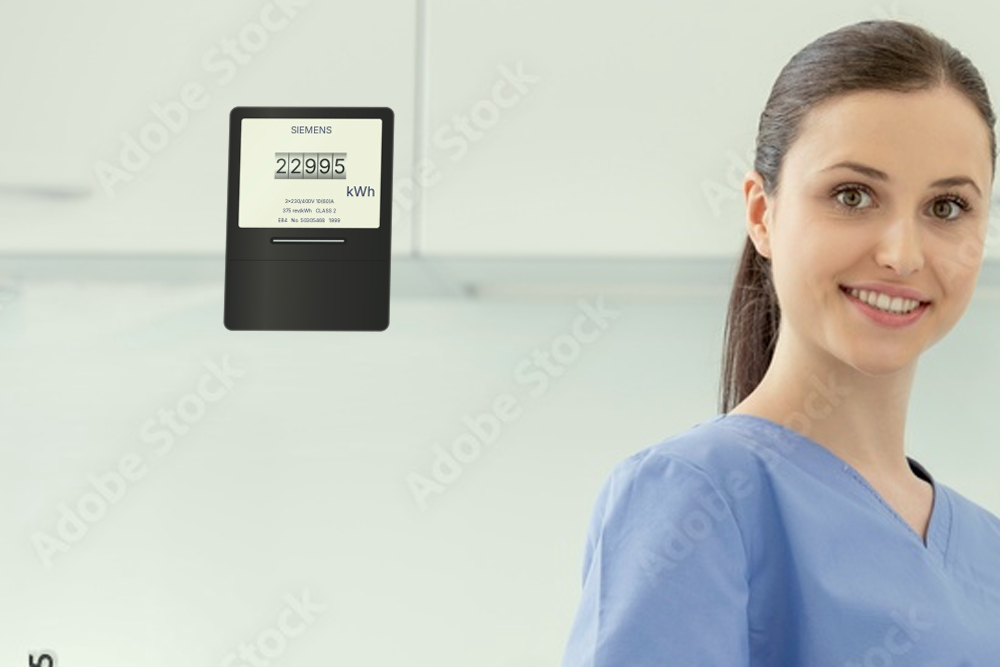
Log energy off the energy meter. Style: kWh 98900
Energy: kWh 22995
